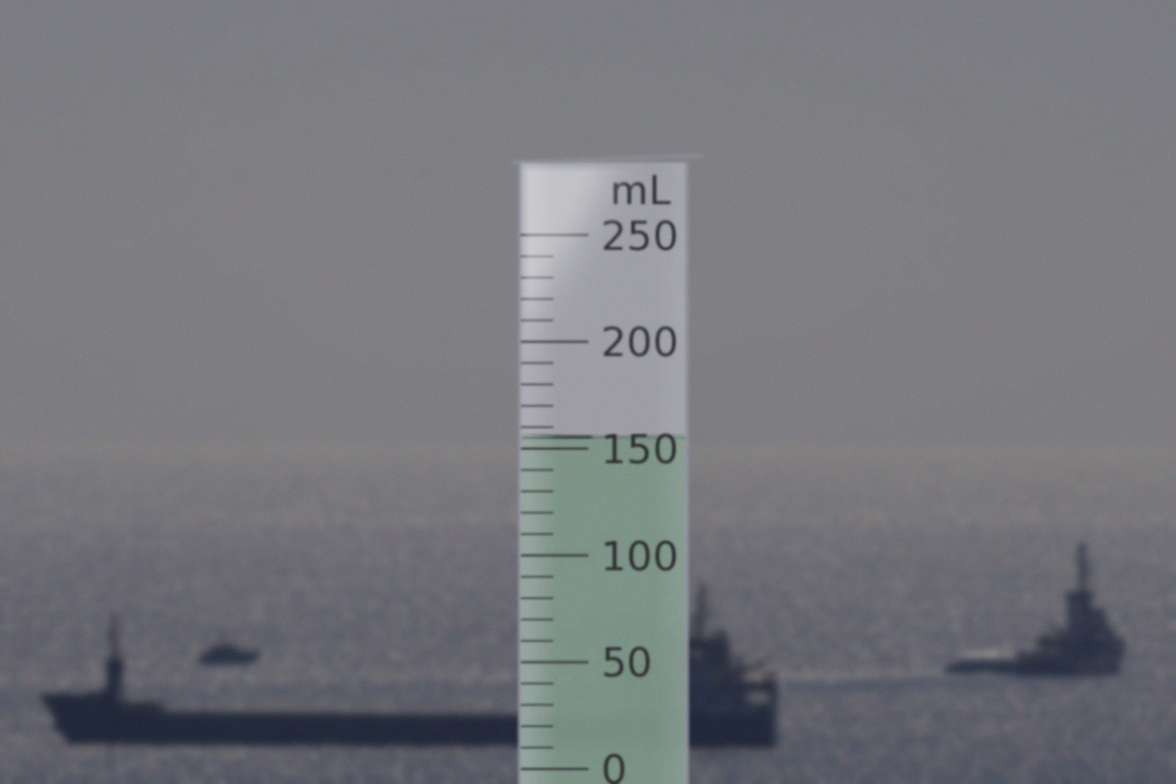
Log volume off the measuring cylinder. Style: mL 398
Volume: mL 155
